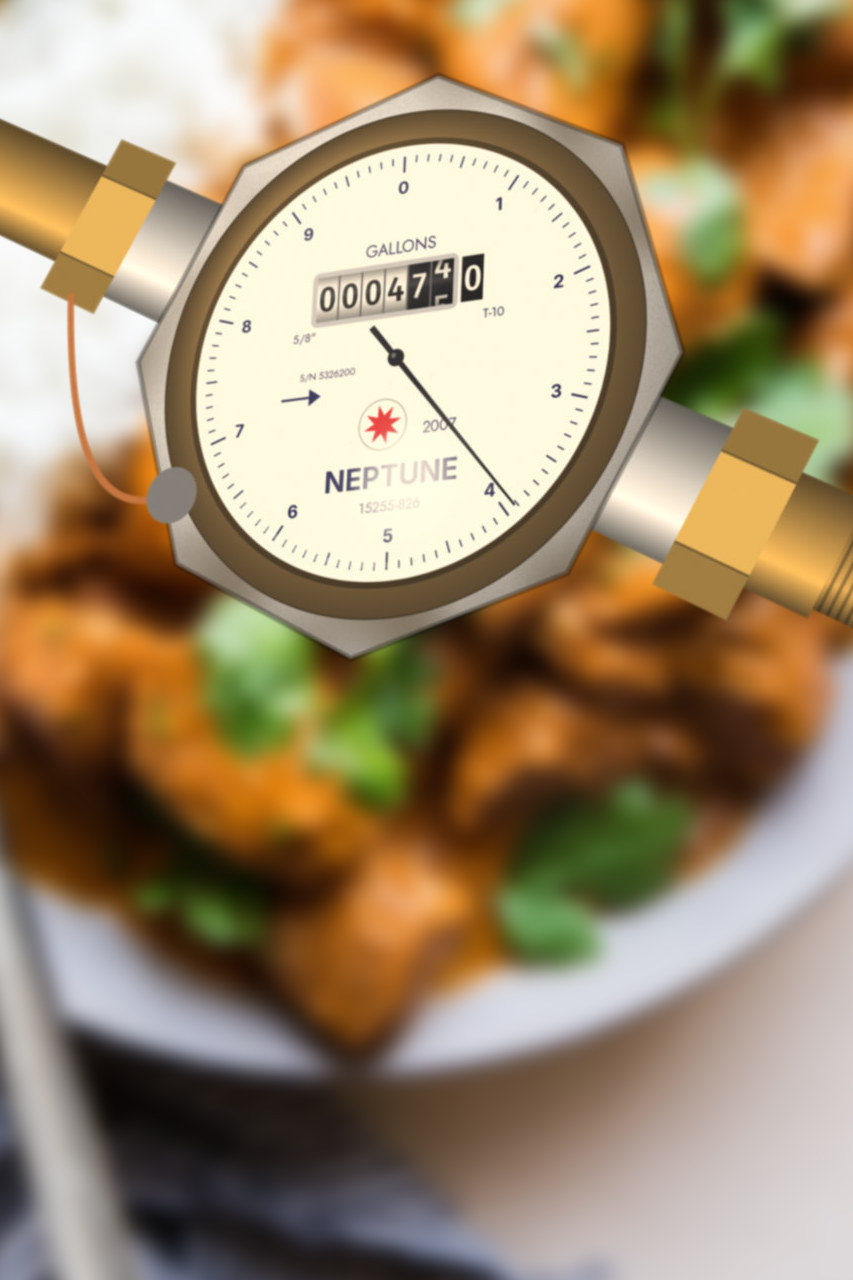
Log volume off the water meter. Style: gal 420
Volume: gal 4743.9
